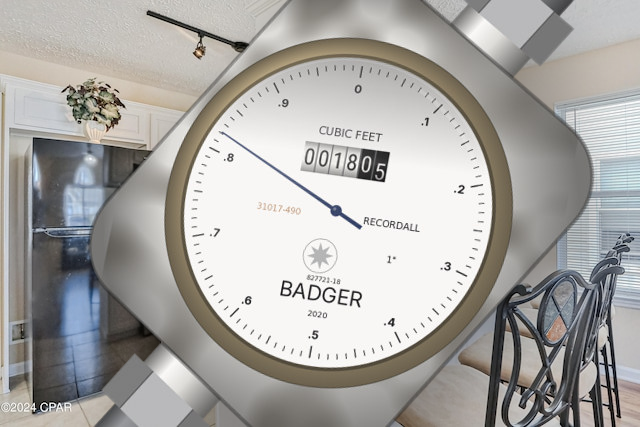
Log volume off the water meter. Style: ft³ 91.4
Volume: ft³ 1804.82
